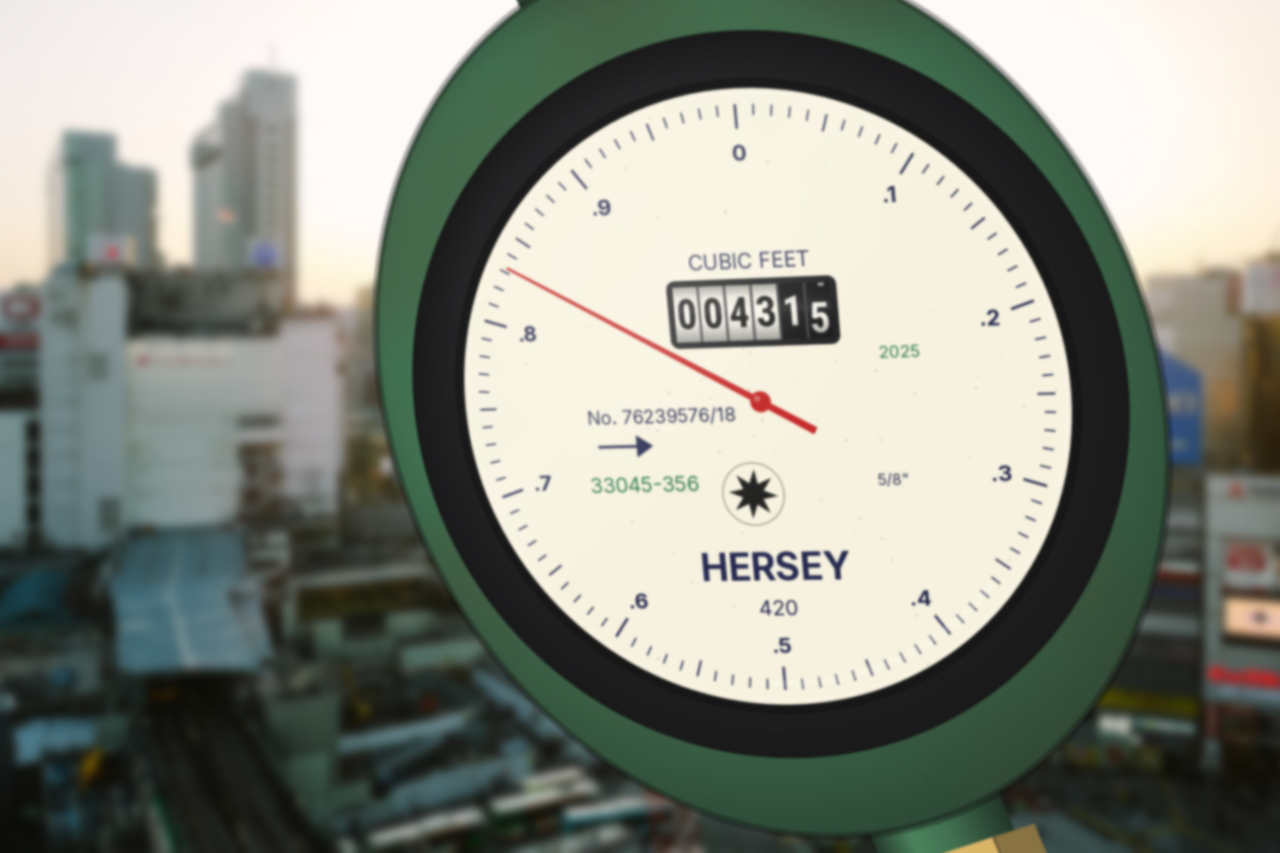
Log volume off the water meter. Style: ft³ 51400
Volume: ft³ 4314.83
